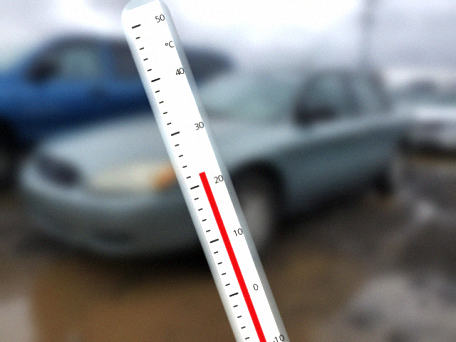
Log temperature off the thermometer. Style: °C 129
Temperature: °C 22
